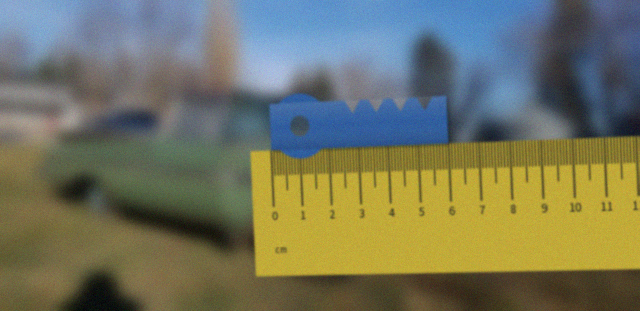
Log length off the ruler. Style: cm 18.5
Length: cm 6
